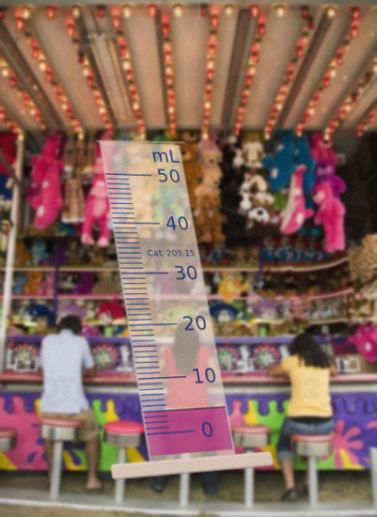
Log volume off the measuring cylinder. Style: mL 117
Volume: mL 4
